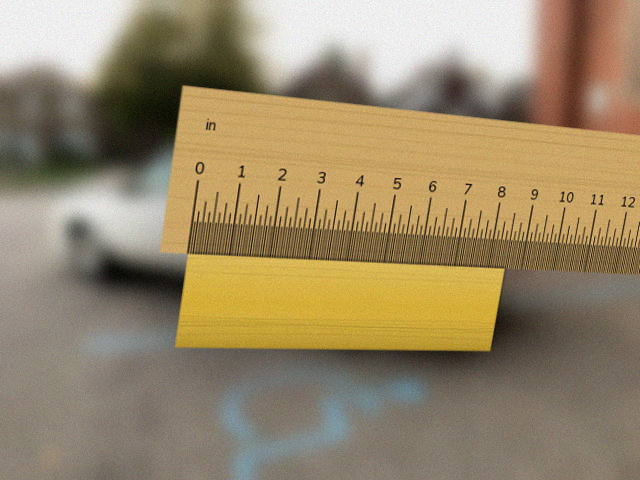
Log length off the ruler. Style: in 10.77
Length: in 8.5
